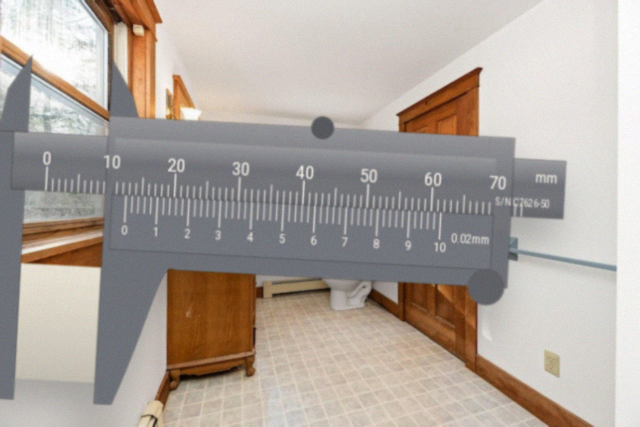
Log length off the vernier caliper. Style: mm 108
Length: mm 12.5
